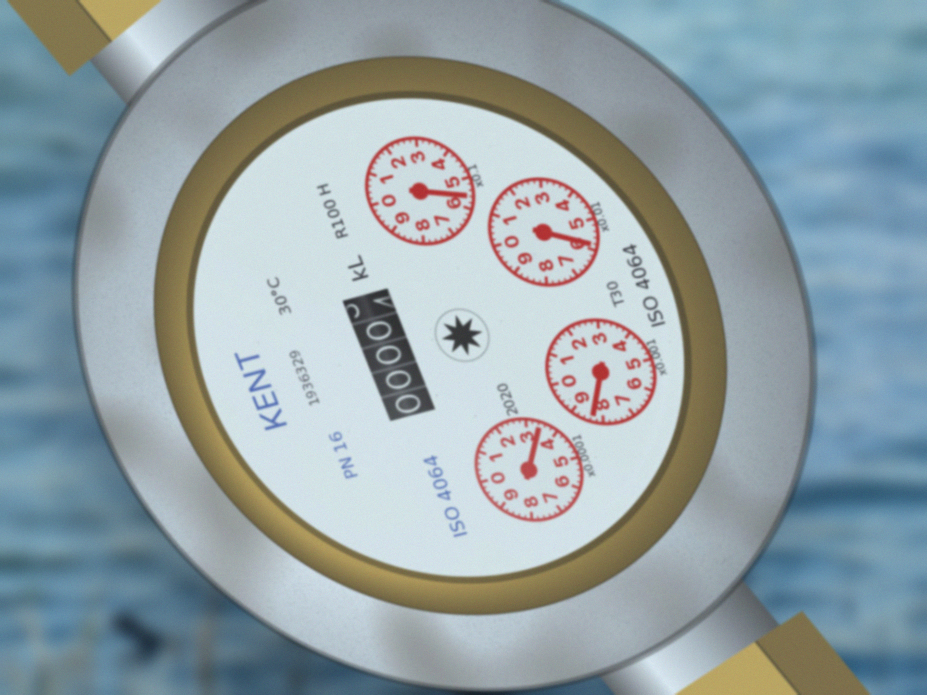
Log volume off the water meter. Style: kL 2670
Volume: kL 3.5583
